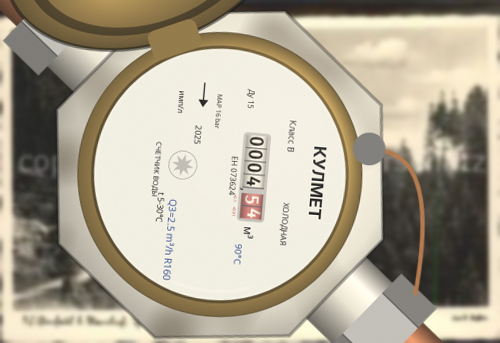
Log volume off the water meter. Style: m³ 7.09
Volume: m³ 4.54
